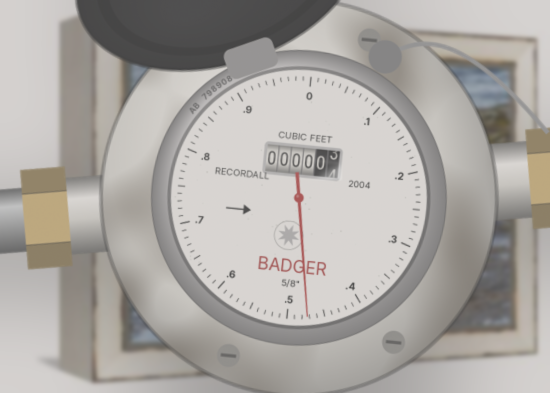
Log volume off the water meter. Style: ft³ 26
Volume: ft³ 3.47
